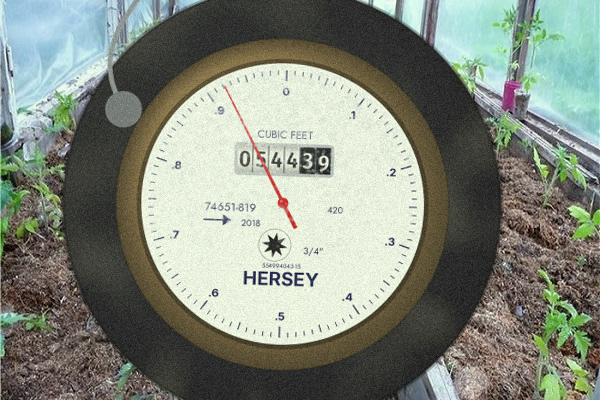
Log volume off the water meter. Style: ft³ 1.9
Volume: ft³ 54438.92
